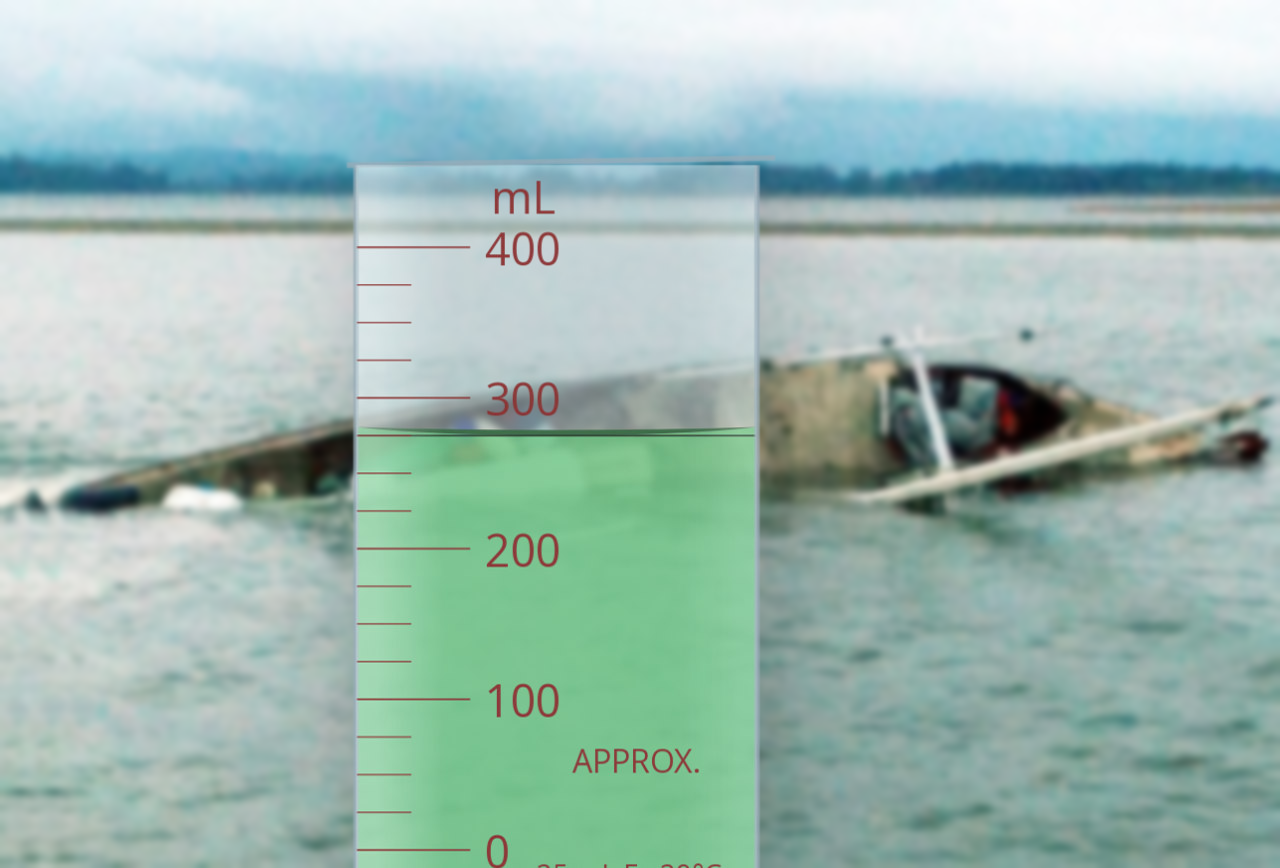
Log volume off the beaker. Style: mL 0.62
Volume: mL 275
